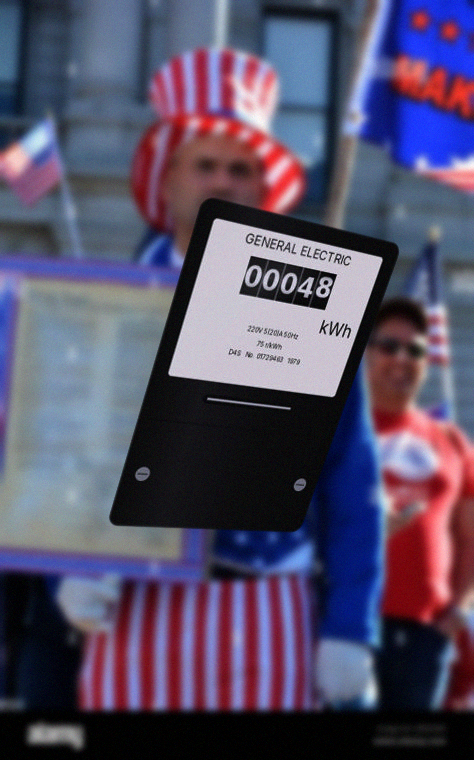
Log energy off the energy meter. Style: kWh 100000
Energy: kWh 48
